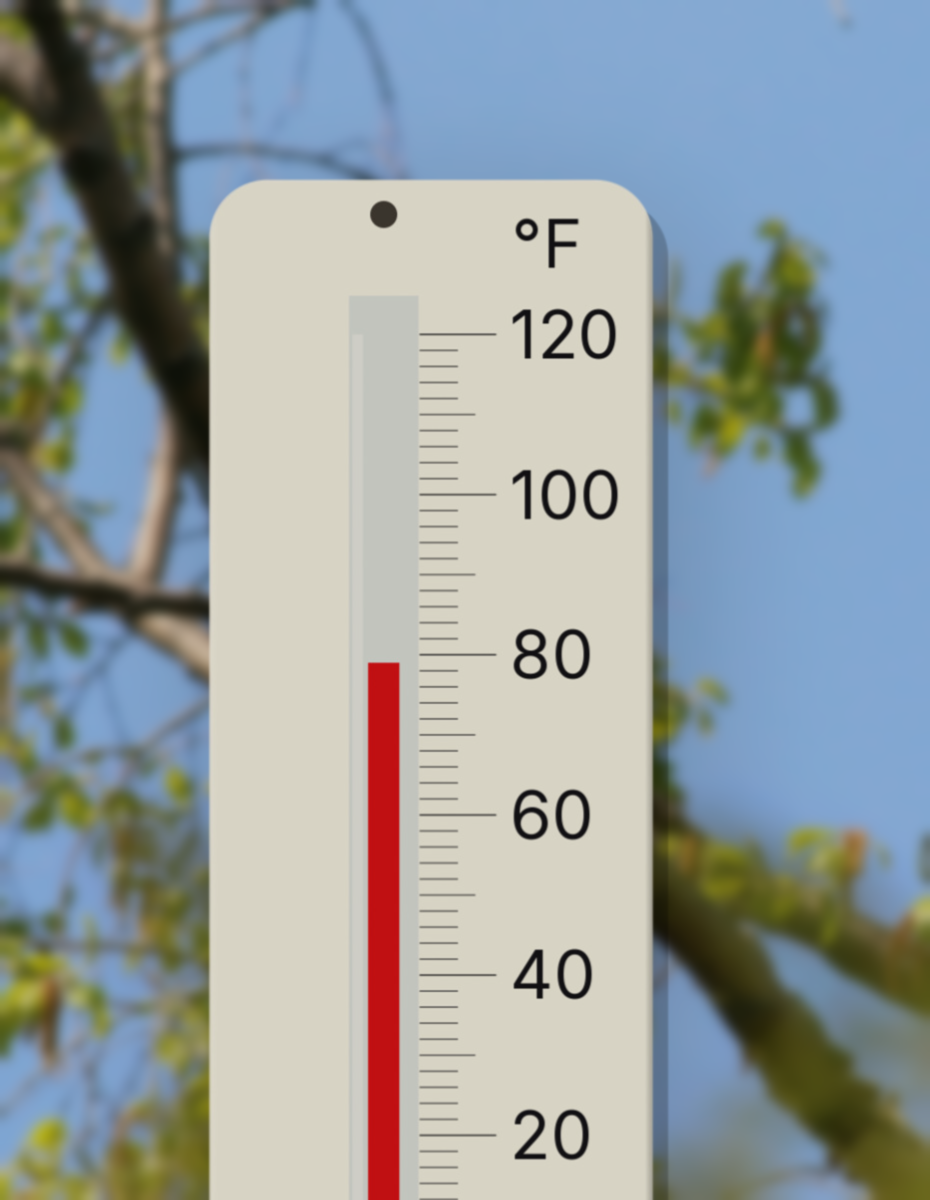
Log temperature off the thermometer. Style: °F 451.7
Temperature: °F 79
